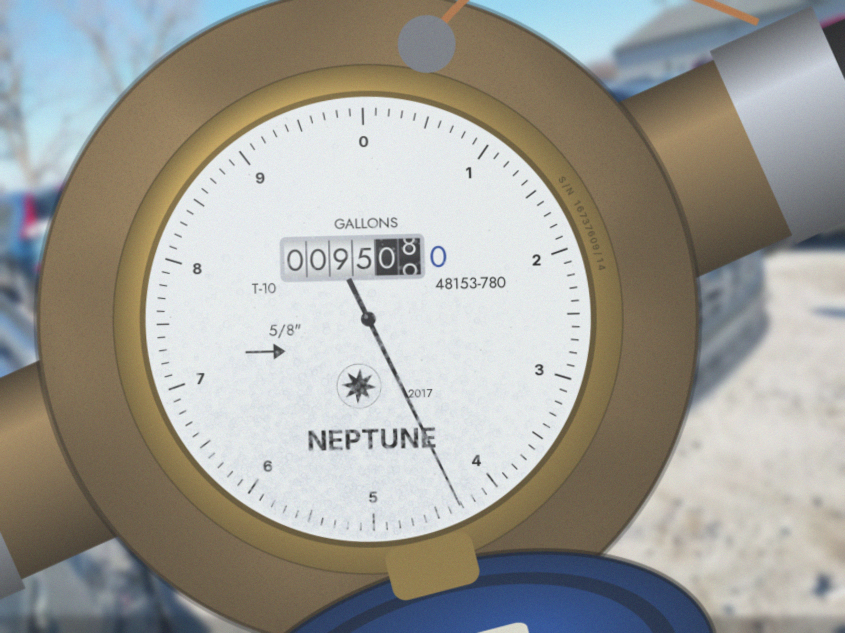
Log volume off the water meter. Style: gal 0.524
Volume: gal 95084.3
